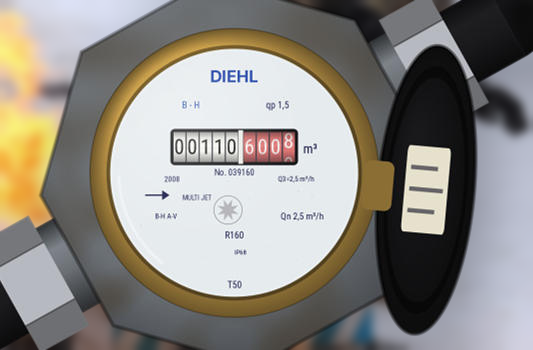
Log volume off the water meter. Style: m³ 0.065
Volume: m³ 110.6008
